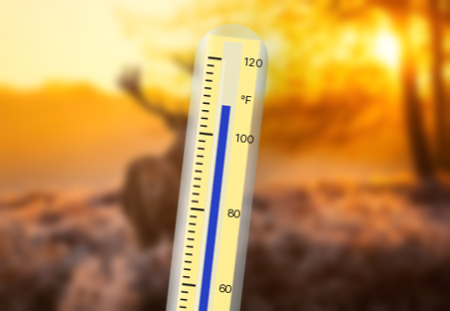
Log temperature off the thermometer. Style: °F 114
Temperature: °F 108
